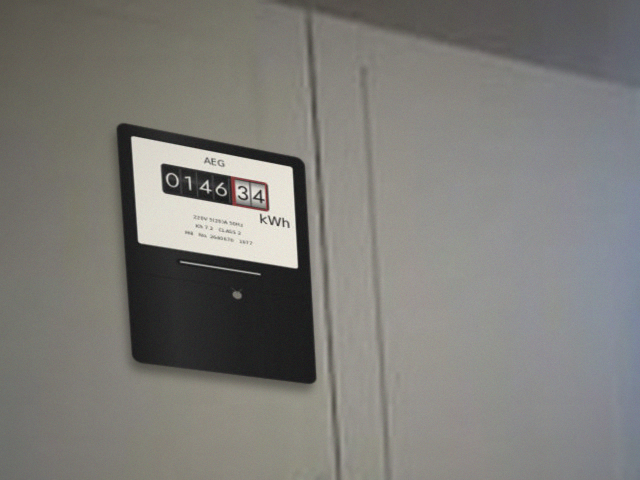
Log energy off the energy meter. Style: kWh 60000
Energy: kWh 146.34
